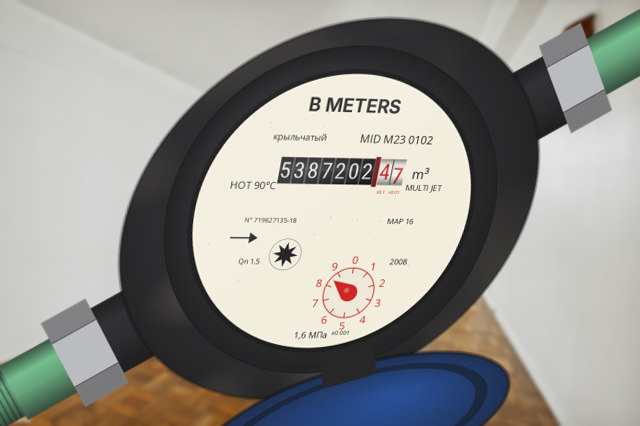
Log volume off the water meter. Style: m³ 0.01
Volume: m³ 5387202.468
